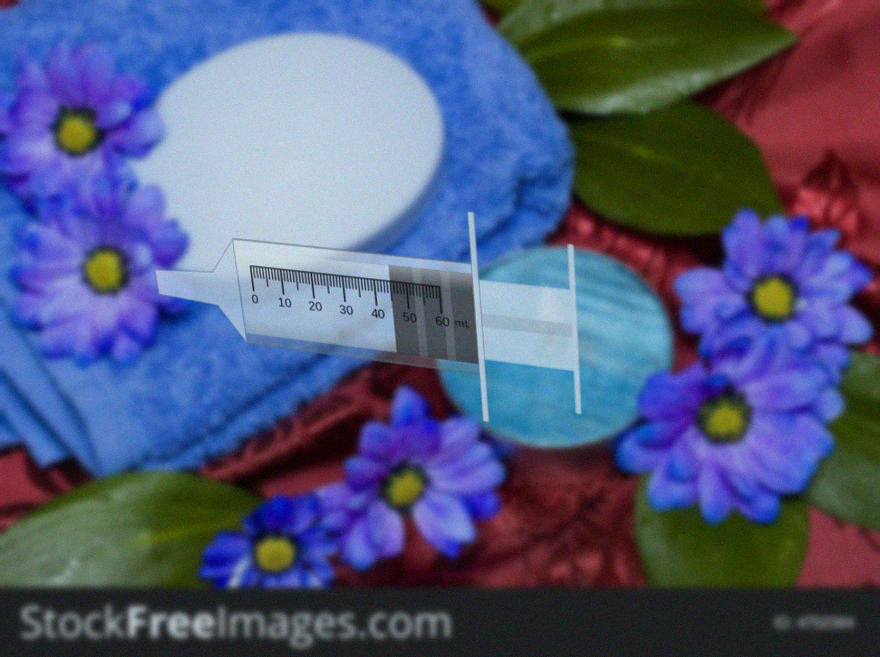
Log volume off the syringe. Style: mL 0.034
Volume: mL 45
